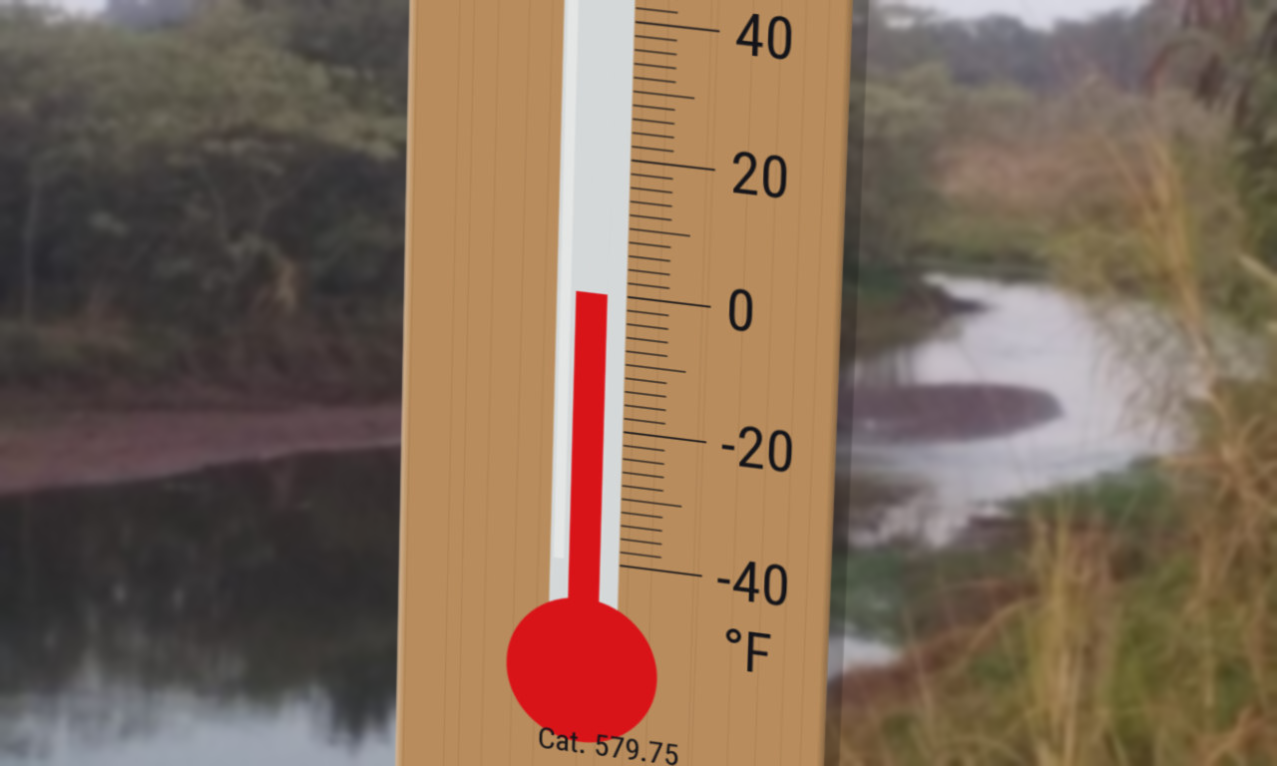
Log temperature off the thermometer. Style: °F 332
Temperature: °F 0
